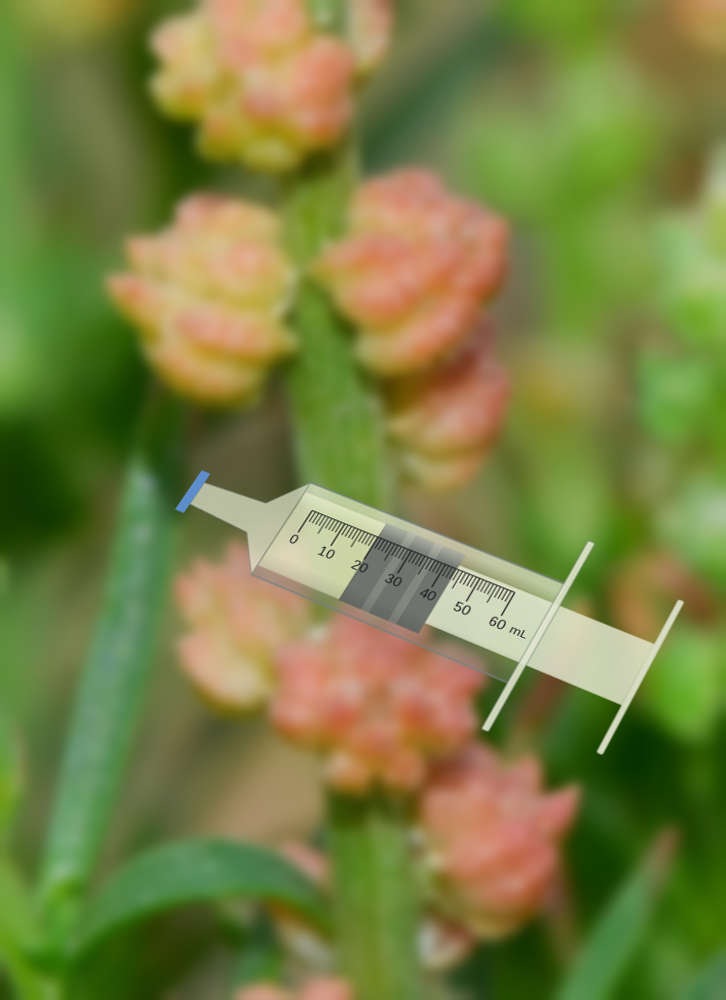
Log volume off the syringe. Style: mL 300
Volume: mL 20
